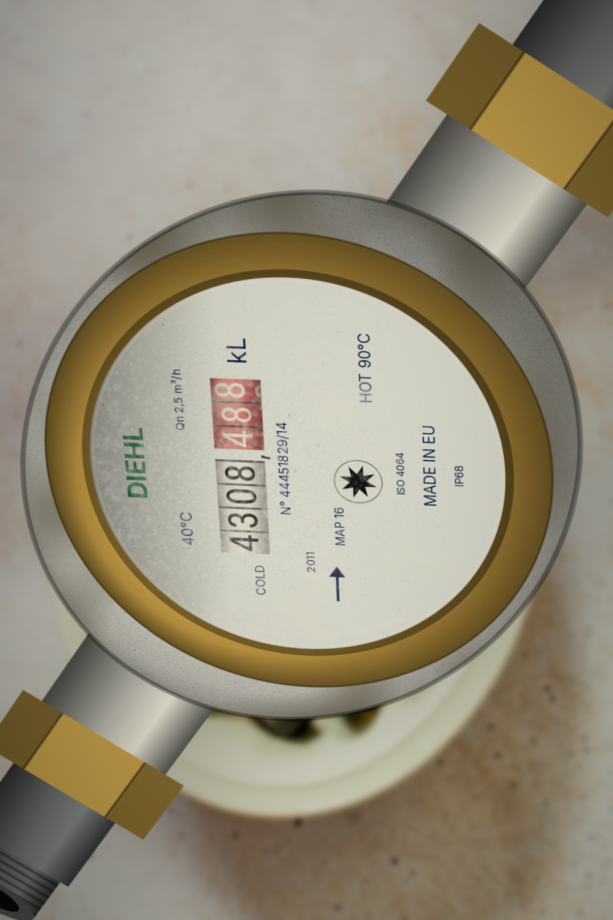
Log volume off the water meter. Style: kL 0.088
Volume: kL 4308.488
